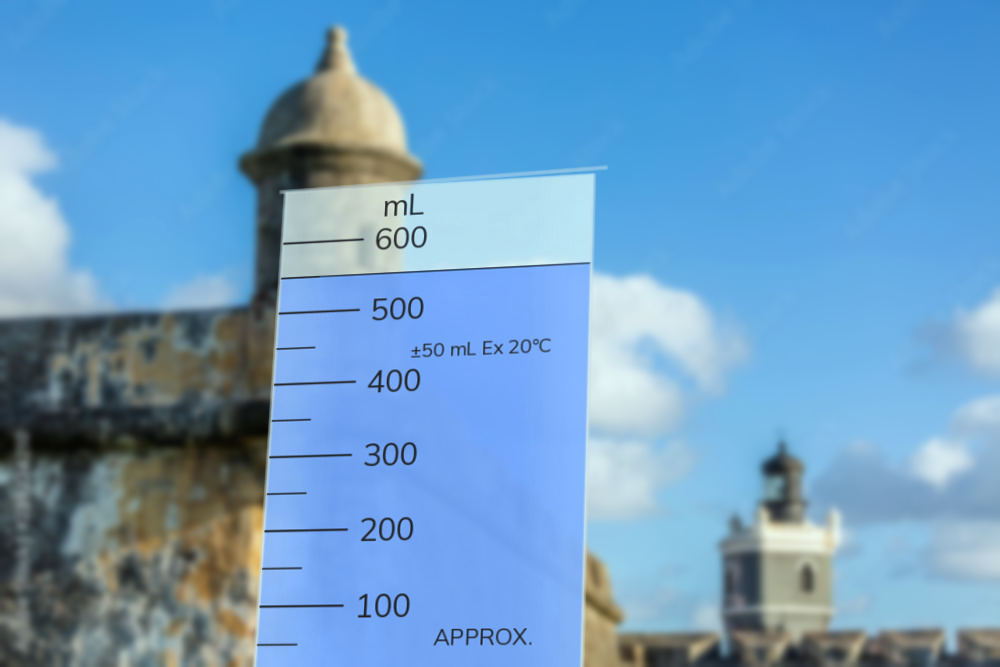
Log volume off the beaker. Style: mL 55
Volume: mL 550
